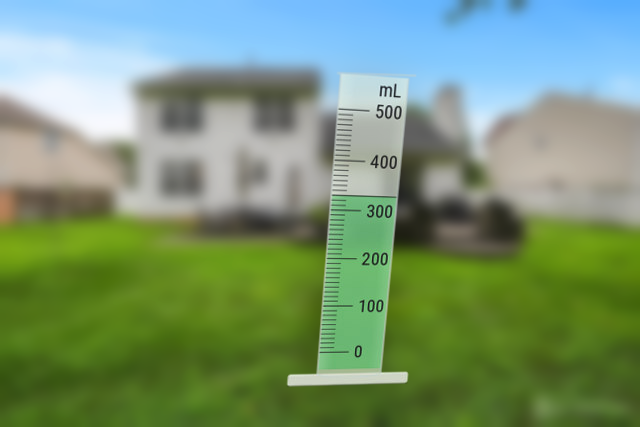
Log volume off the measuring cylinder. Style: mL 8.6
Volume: mL 330
